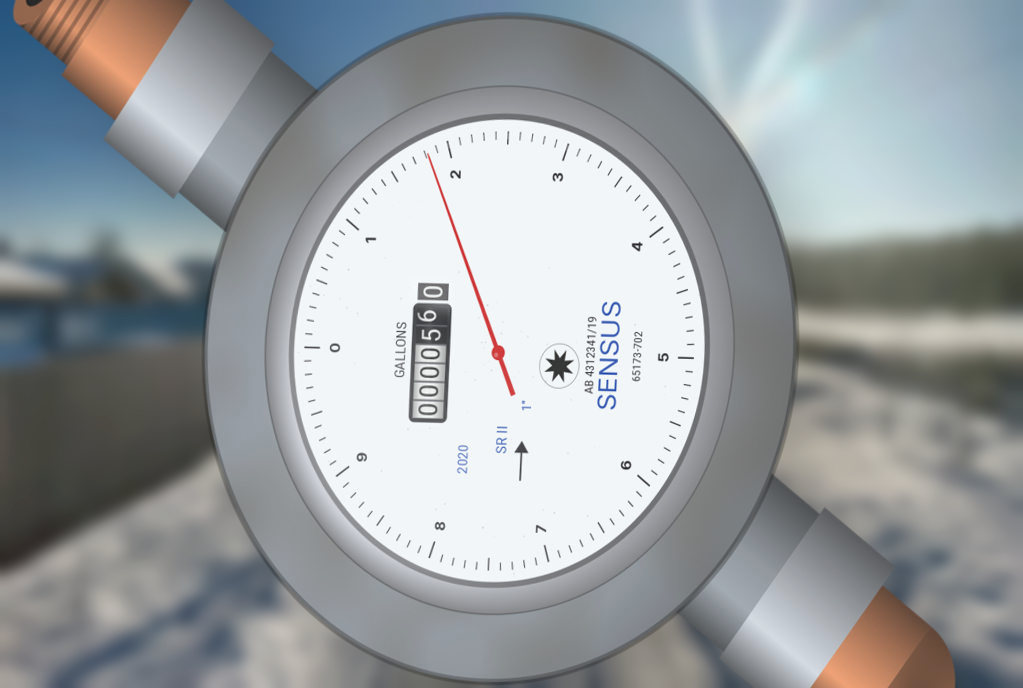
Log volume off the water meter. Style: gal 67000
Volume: gal 561.8
